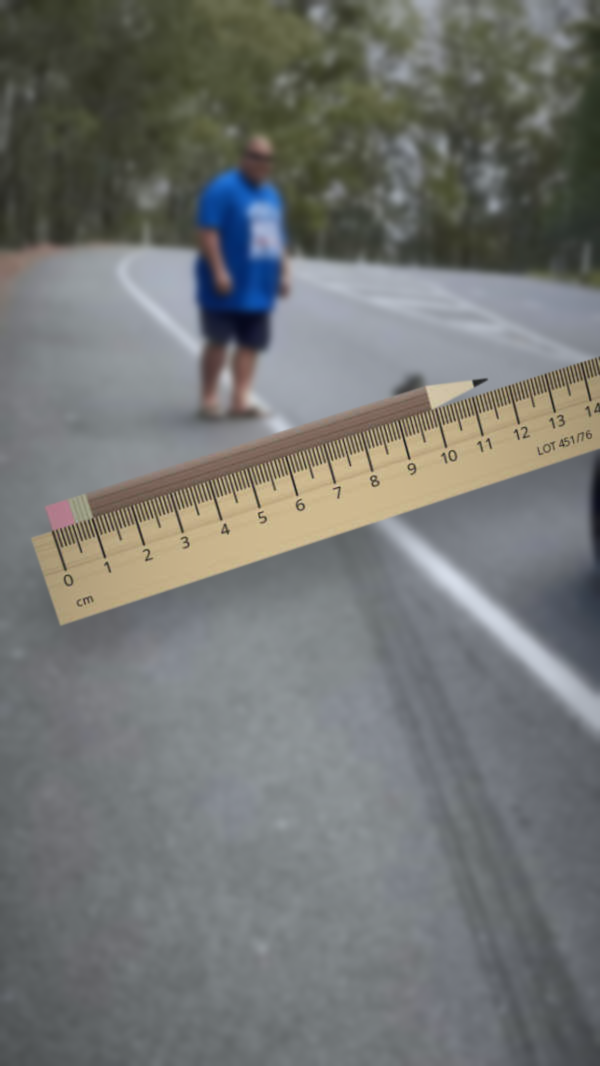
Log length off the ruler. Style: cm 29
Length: cm 11.5
